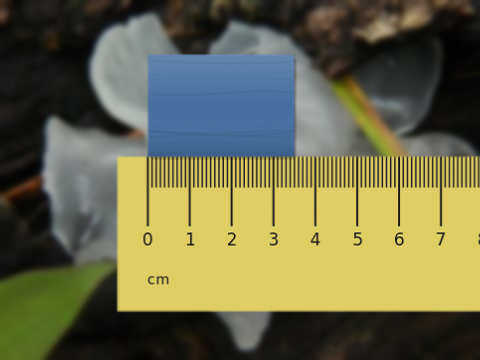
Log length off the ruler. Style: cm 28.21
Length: cm 3.5
